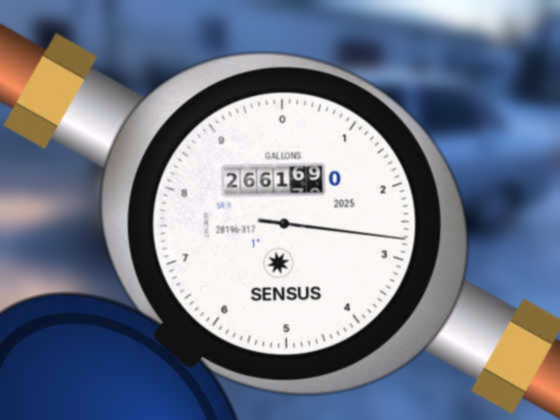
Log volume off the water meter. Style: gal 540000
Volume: gal 2661692.7
